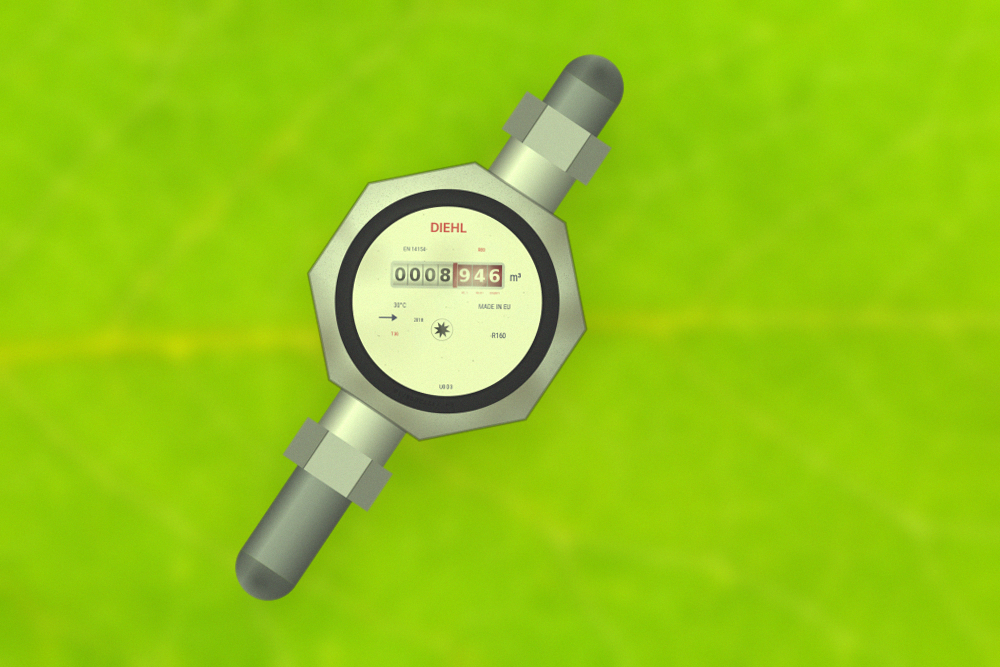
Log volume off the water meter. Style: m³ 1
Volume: m³ 8.946
